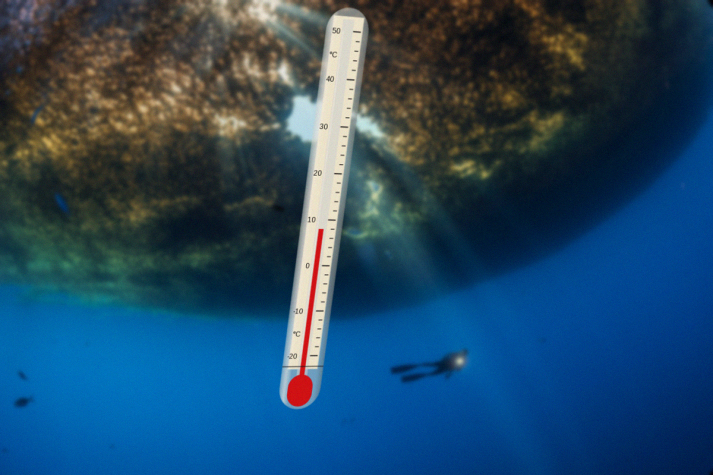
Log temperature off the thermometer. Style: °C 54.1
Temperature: °C 8
